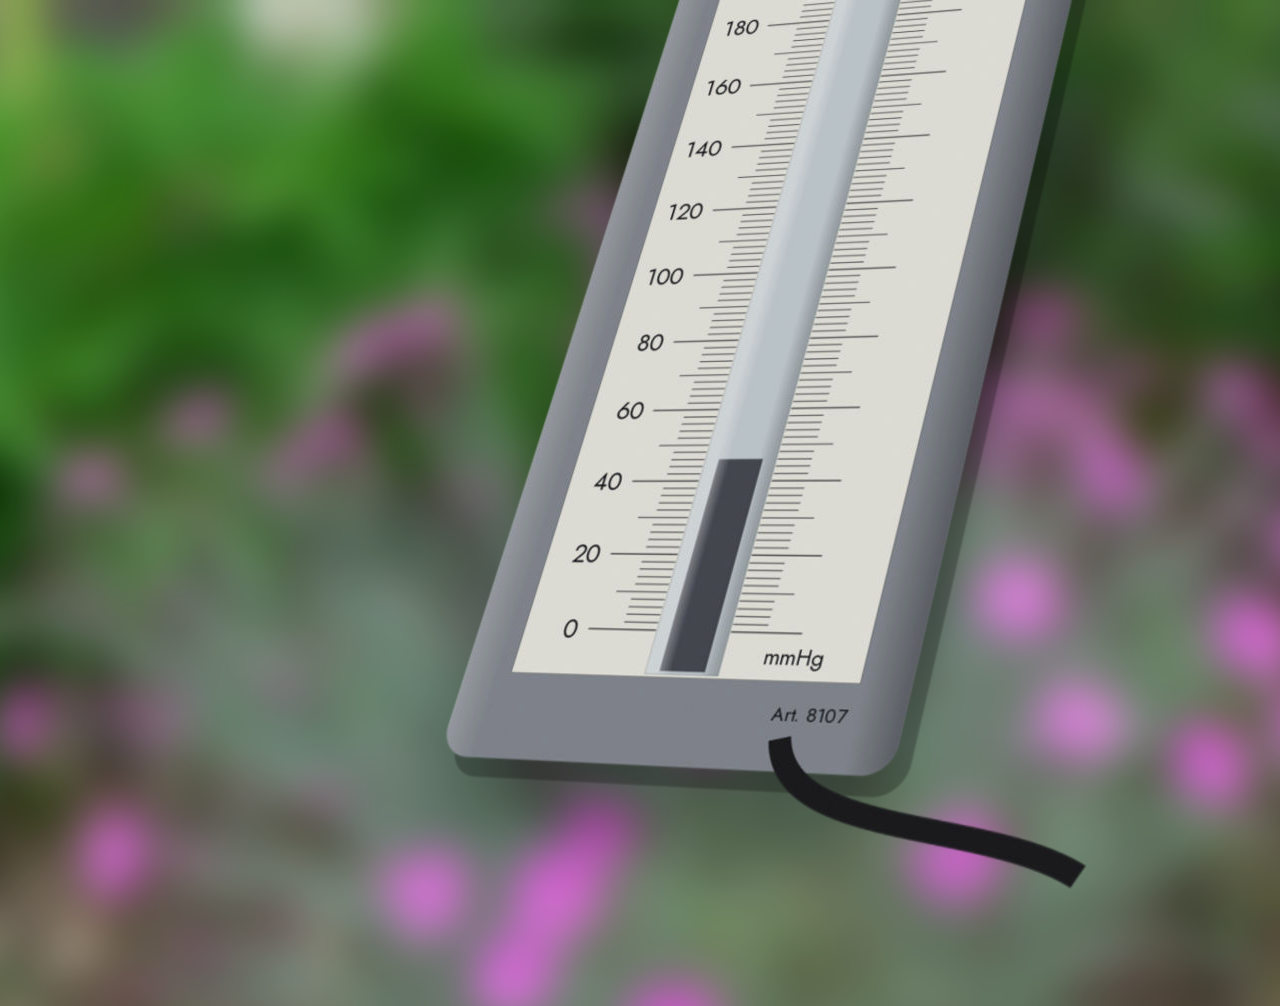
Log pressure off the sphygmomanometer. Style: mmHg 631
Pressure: mmHg 46
